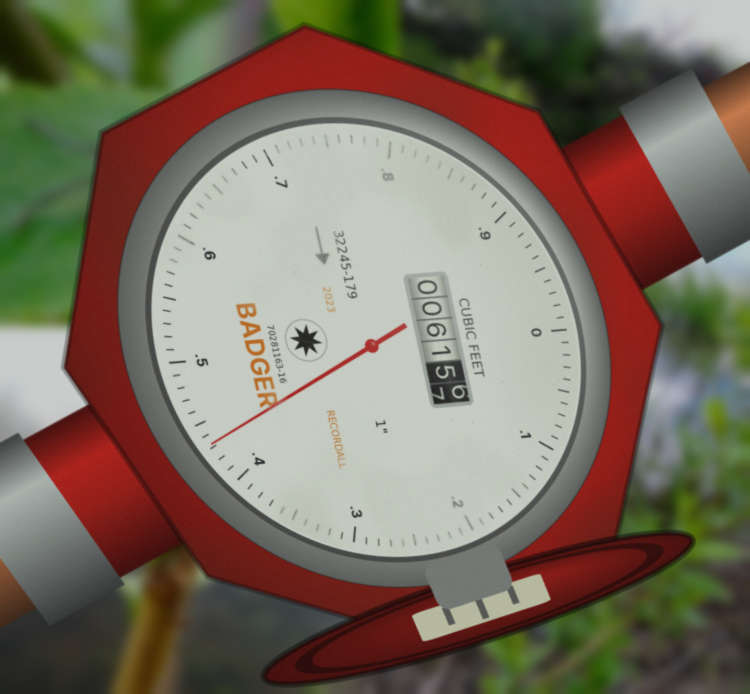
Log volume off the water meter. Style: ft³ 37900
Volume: ft³ 6156.43
